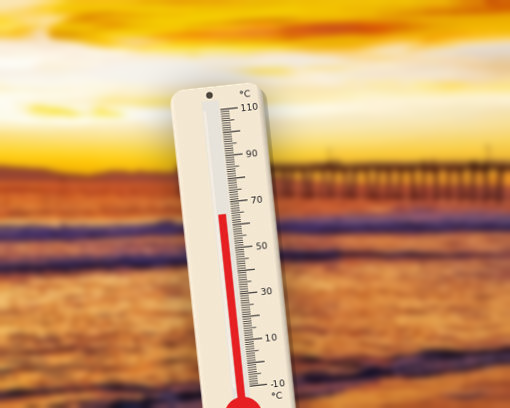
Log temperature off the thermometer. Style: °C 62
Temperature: °C 65
